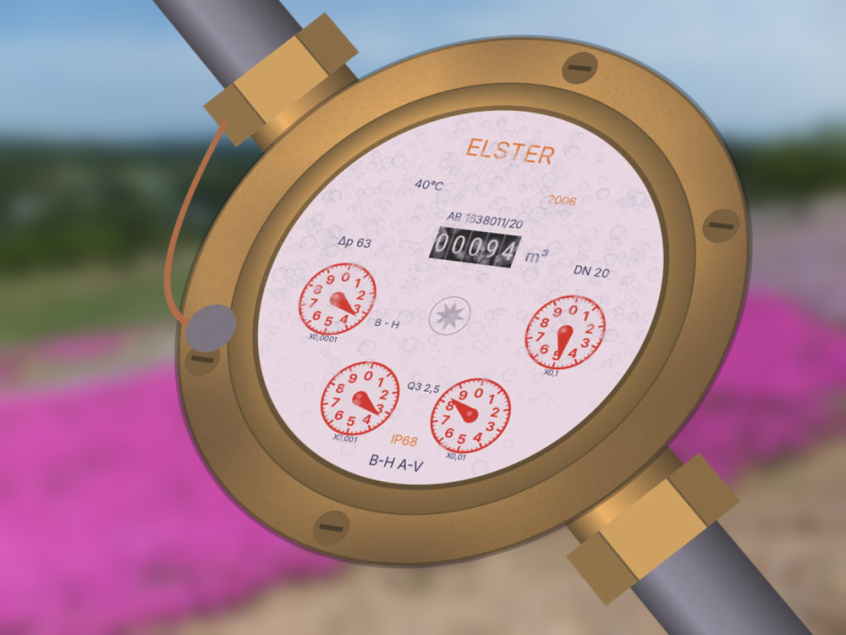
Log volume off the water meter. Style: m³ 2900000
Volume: m³ 94.4833
